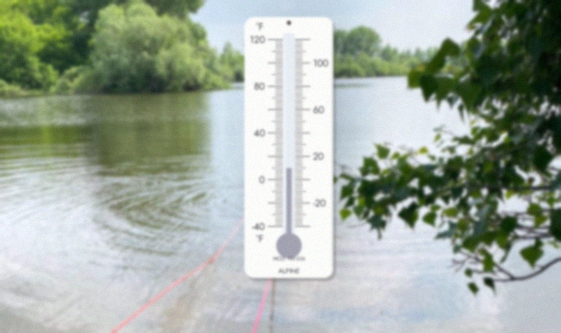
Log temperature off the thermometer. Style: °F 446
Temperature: °F 10
